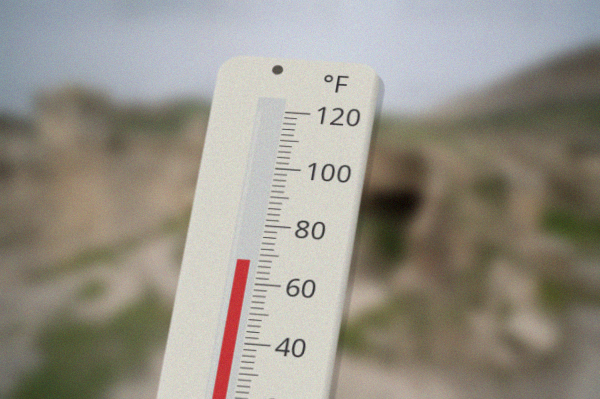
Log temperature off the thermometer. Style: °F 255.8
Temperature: °F 68
